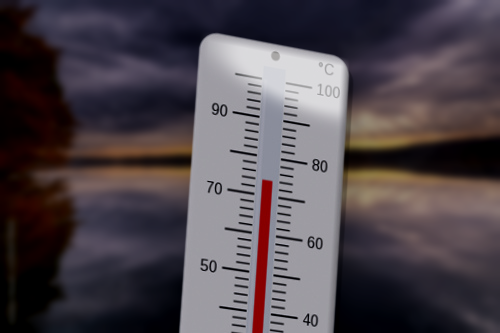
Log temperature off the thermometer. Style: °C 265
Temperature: °C 74
